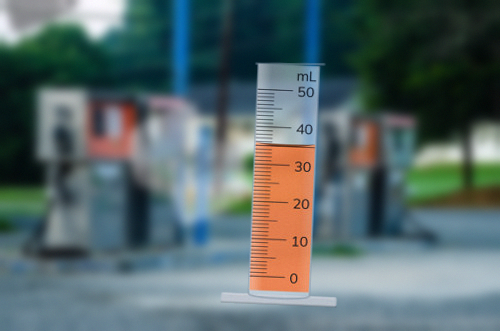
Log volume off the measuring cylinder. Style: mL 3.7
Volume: mL 35
